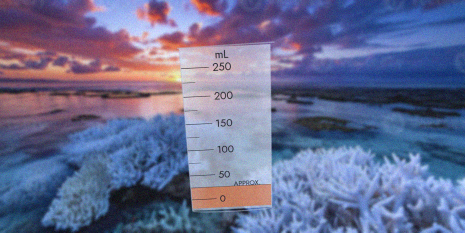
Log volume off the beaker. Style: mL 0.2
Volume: mL 25
